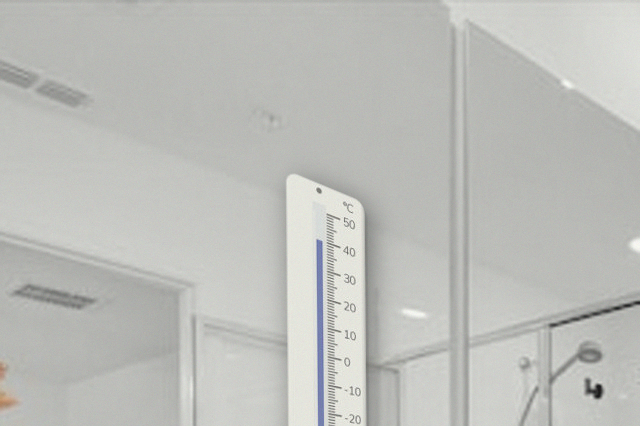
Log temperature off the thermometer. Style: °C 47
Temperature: °C 40
